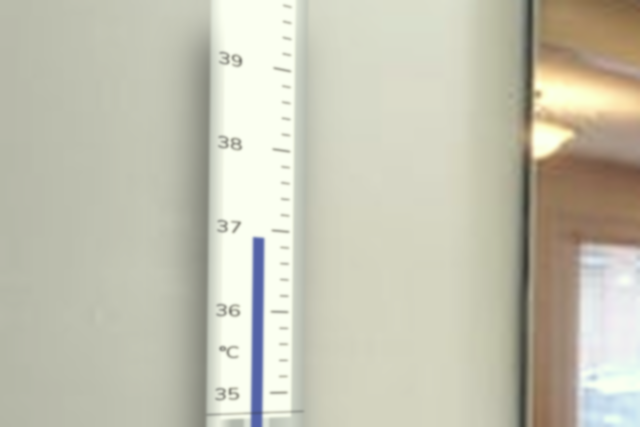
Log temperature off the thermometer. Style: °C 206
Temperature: °C 36.9
